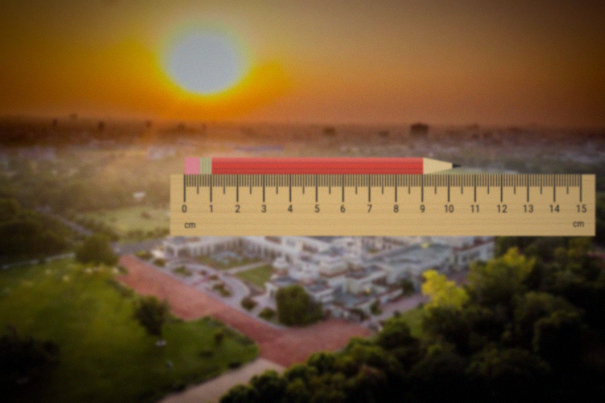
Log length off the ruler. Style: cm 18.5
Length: cm 10.5
